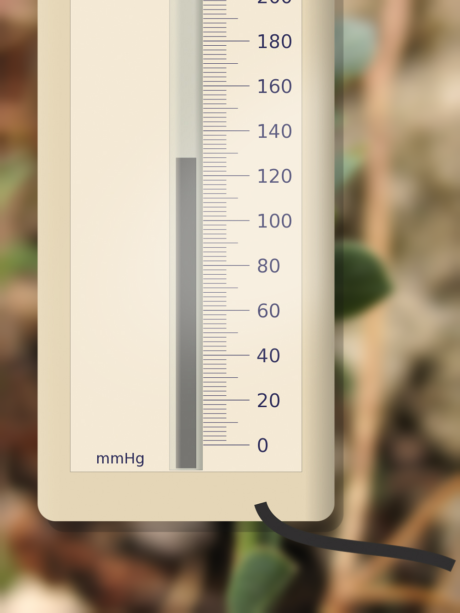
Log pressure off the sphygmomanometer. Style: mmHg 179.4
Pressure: mmHg 128
